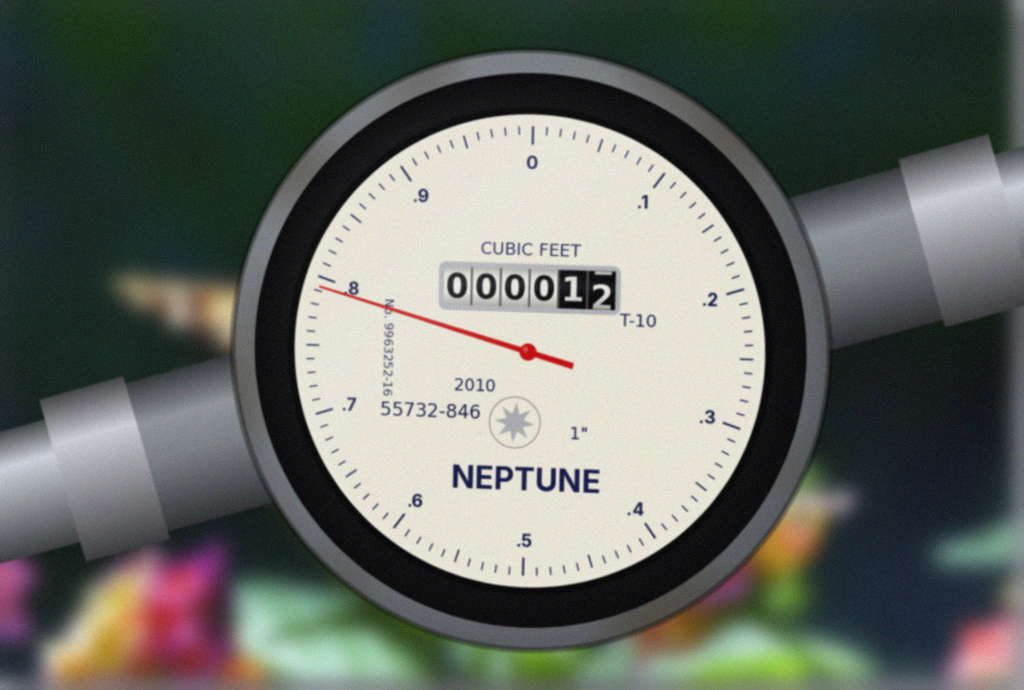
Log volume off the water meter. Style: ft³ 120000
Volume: ft³ 11.79
